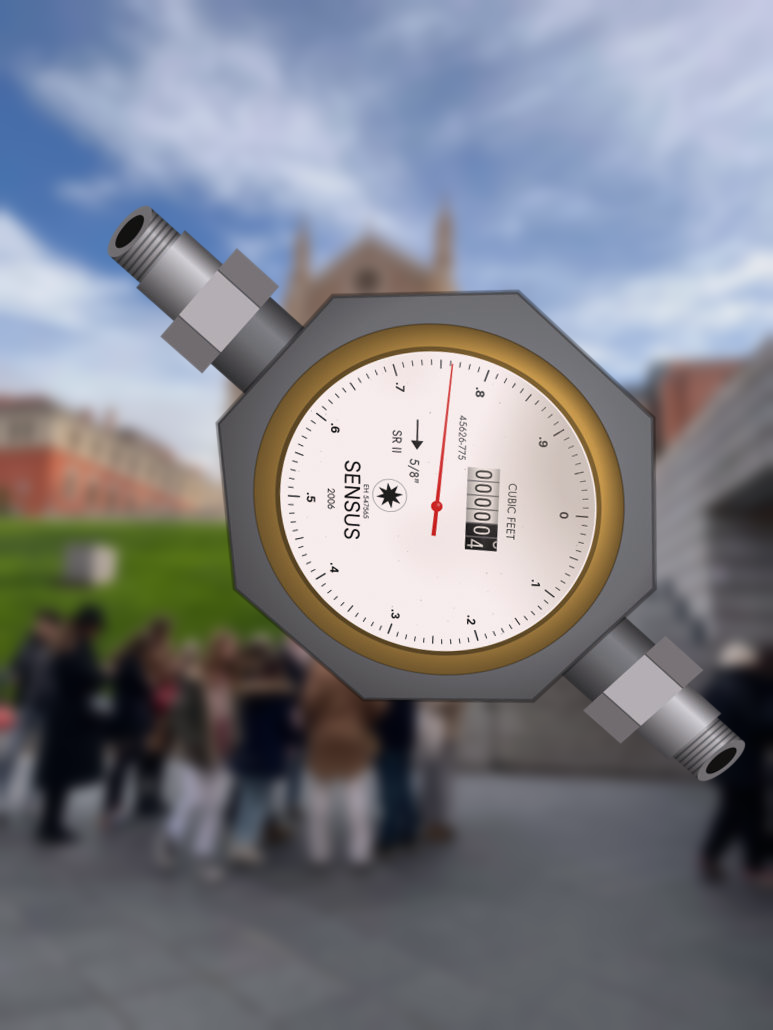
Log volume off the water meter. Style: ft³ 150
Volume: ft³ 3.76
